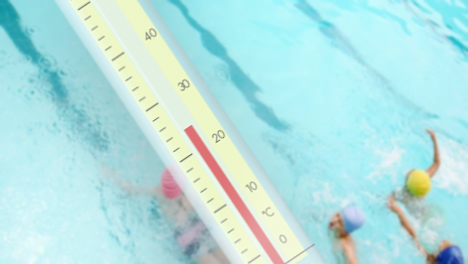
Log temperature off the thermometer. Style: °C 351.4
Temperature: °C 24
